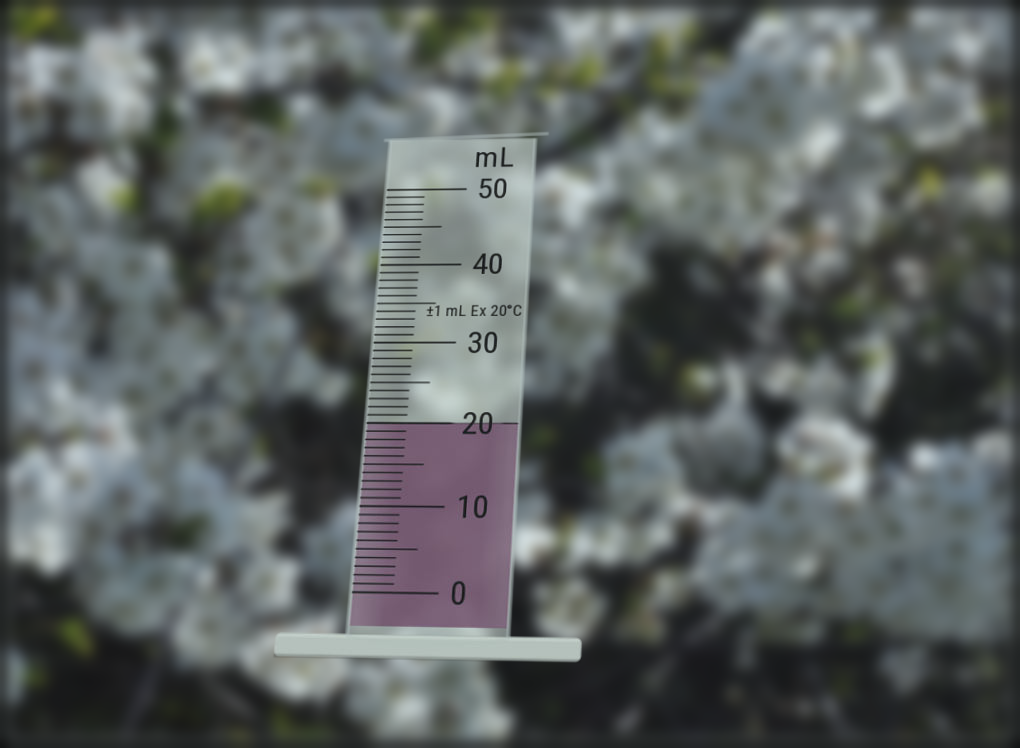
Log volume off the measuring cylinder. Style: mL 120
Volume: mL 20
